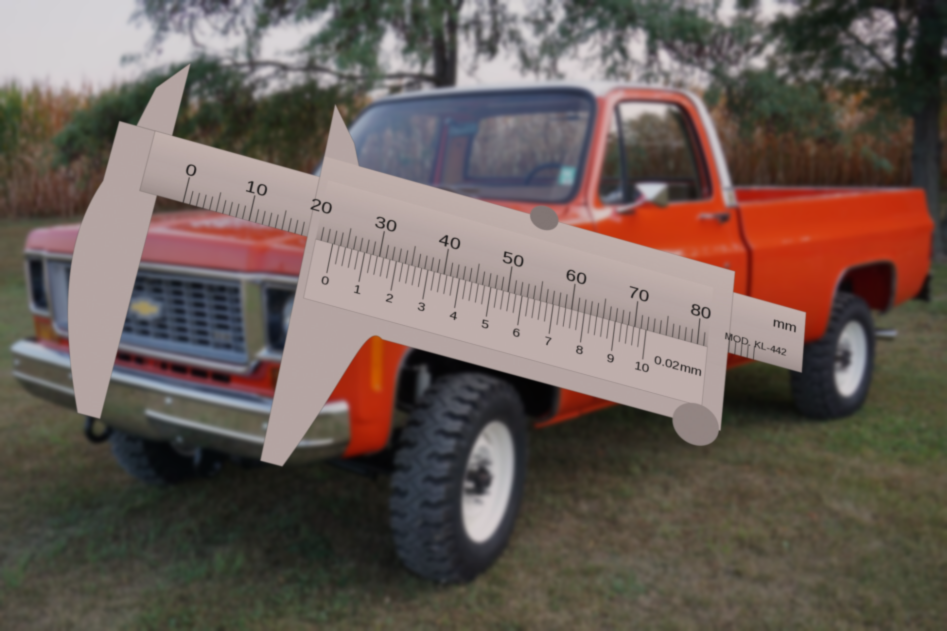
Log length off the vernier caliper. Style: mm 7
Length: mm 22.8
